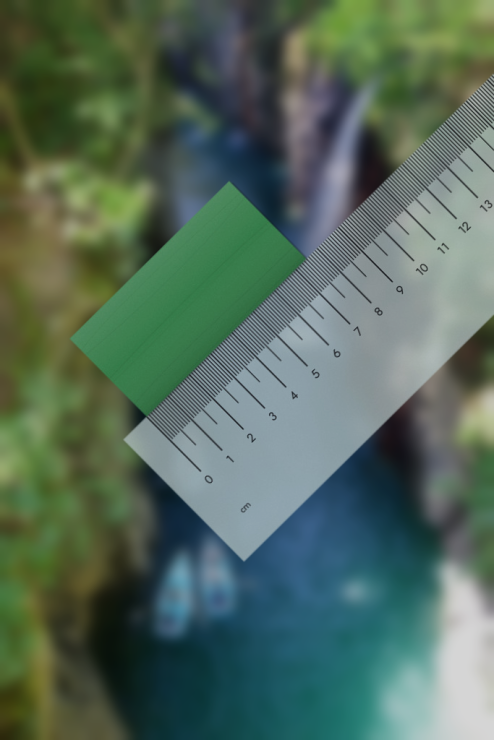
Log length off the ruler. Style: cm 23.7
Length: cm 7.5
